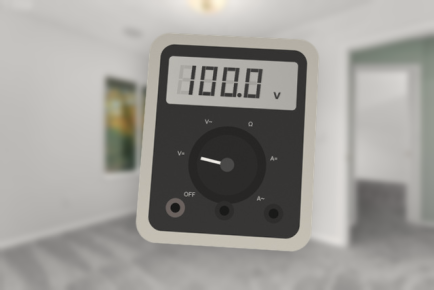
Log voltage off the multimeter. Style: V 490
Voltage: V 100.0
